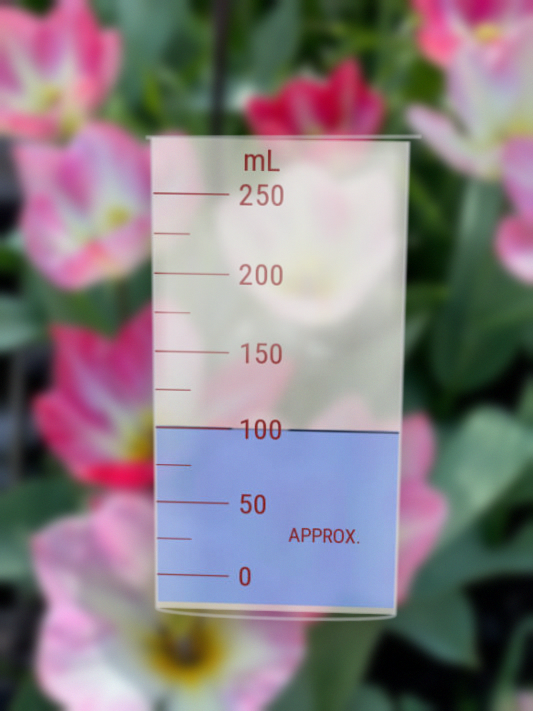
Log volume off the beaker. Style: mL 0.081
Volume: mL 100
